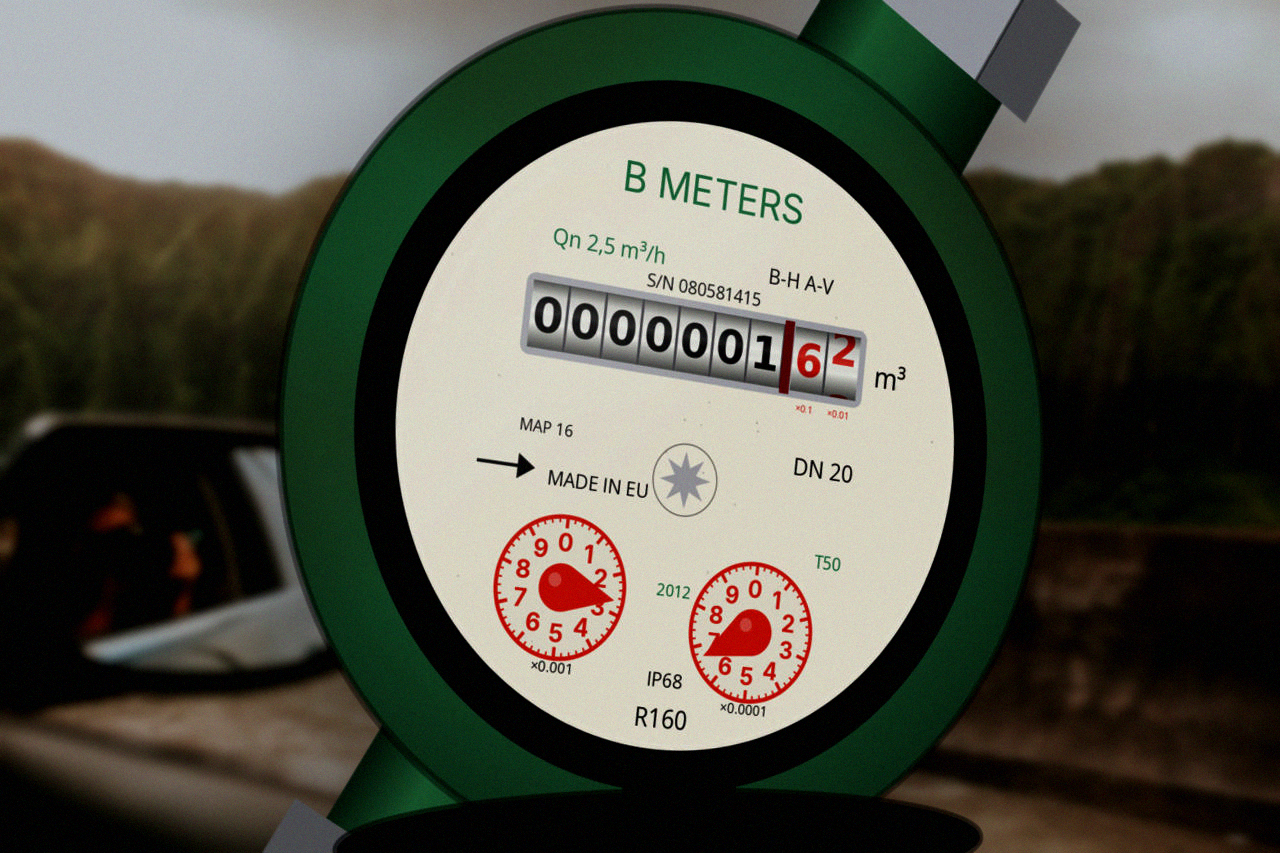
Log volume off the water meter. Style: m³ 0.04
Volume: m³ 1.6226
